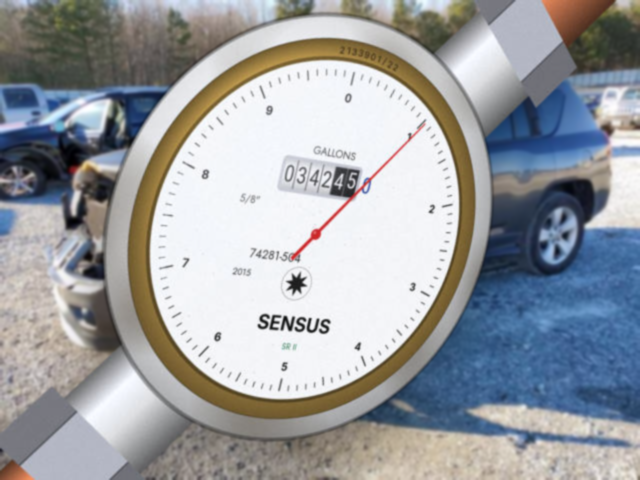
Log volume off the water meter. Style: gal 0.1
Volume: gal 342451.0
